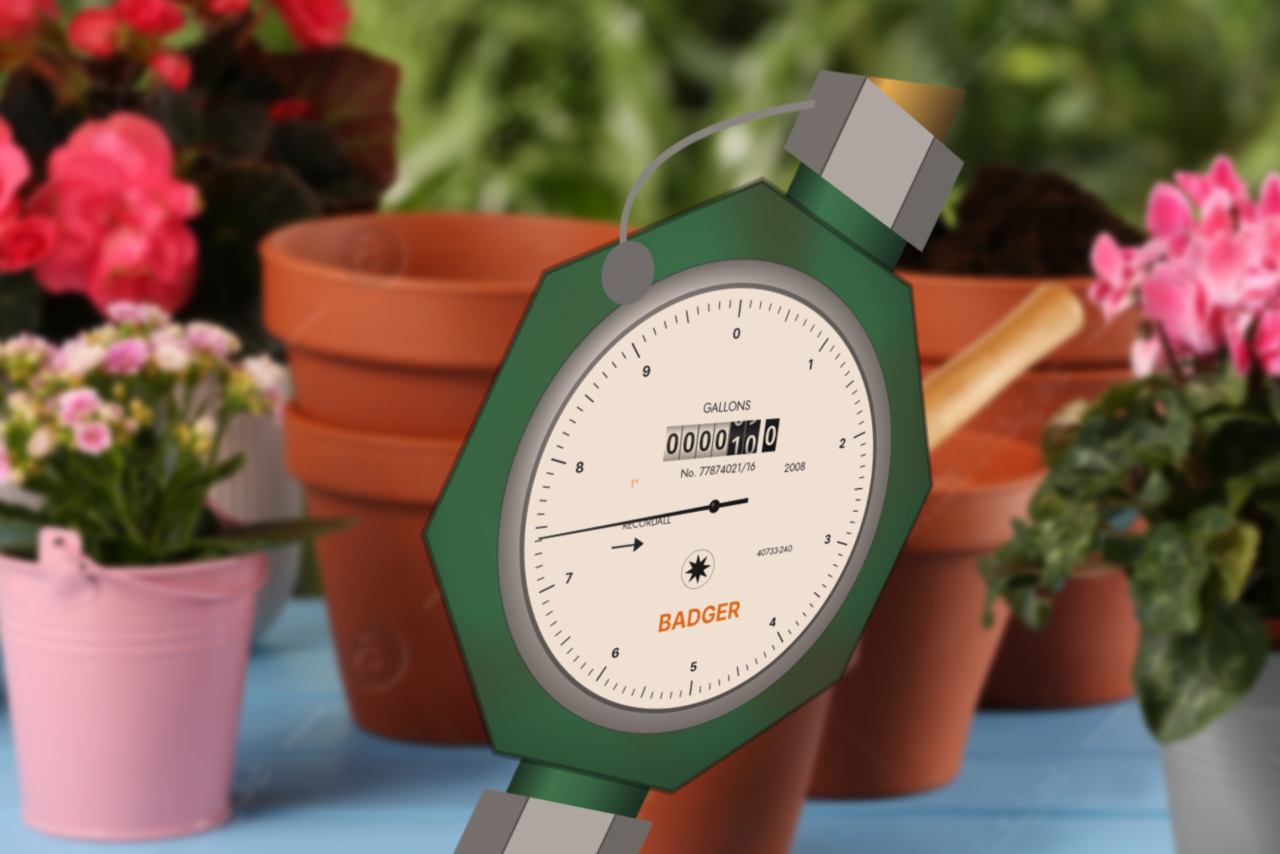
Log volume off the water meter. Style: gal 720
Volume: gal 97.4
